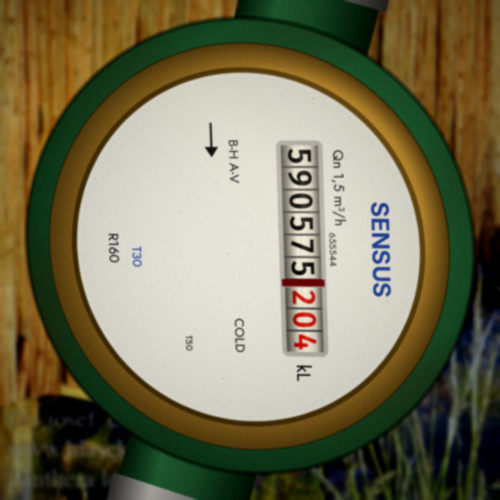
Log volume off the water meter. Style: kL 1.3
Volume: kL 590575.204
